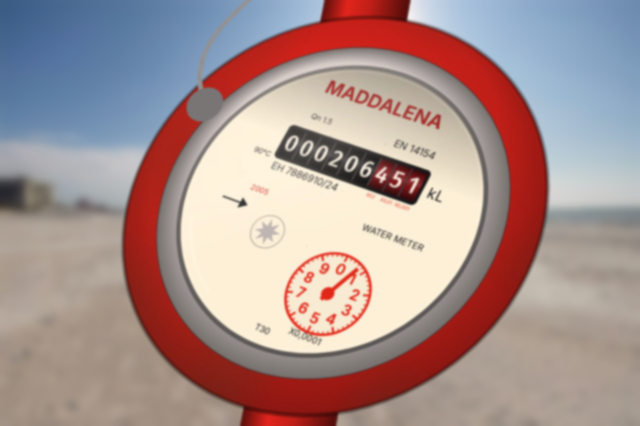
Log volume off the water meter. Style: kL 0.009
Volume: kL 206.4510
